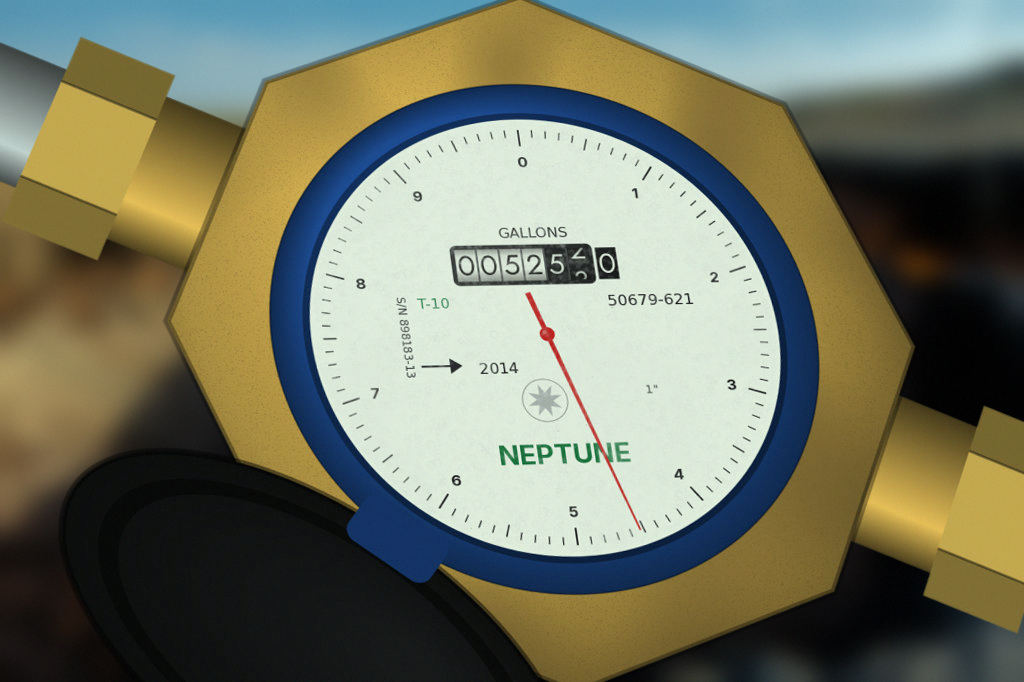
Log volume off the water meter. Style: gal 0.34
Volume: gal 52524.5
